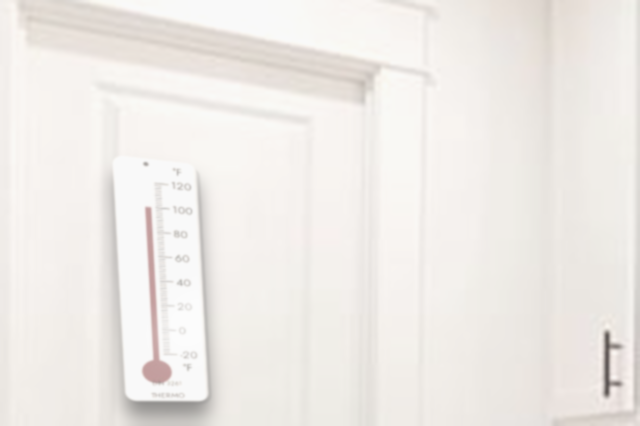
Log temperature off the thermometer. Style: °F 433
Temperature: °F 100
